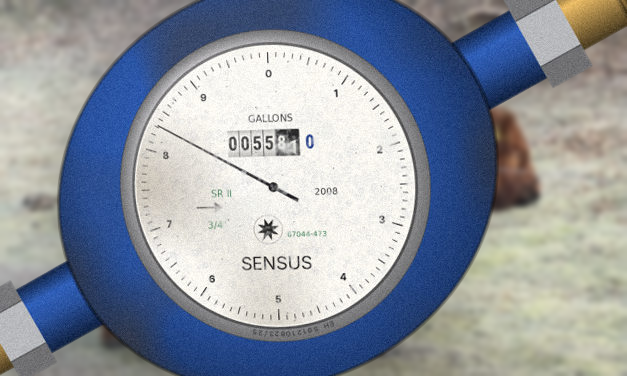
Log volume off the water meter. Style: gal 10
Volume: gal 55808.3
